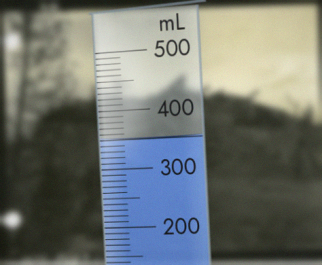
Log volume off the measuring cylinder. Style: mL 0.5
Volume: mL 350
